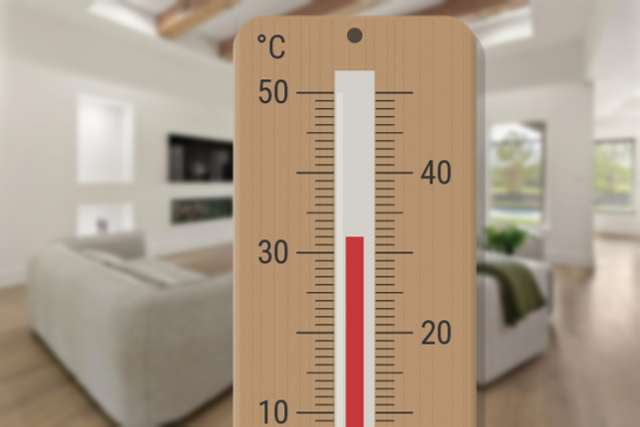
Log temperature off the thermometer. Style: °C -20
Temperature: °C 32
